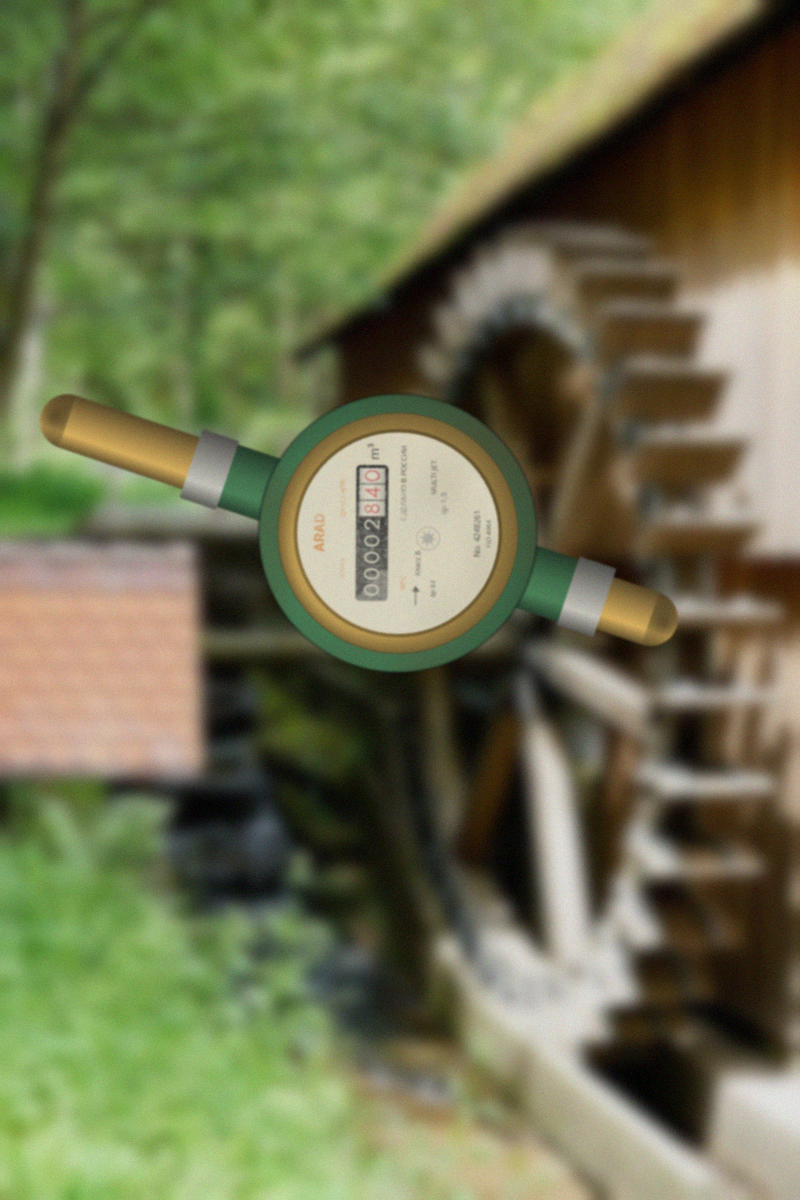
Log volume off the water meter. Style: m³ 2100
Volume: m³ 2.840
